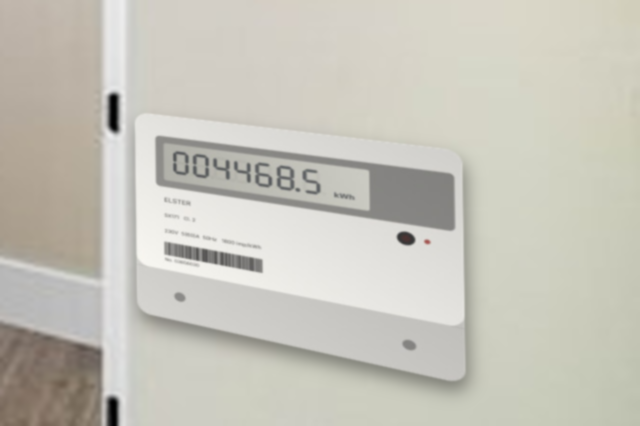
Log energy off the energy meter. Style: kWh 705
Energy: kWh 4468.5
